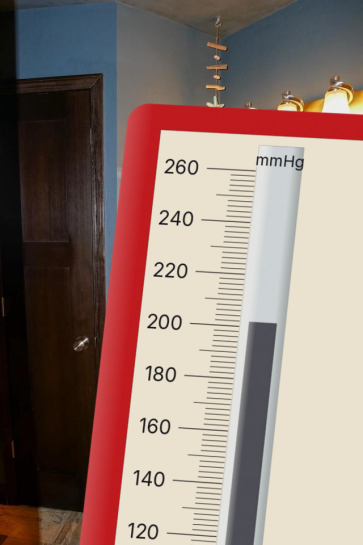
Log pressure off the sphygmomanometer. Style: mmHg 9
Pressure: mmHg 202
